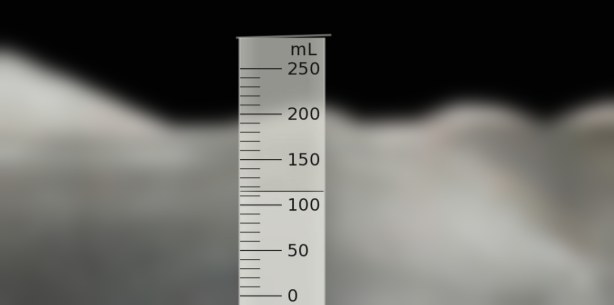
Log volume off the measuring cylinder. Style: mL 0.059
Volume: mL 115
